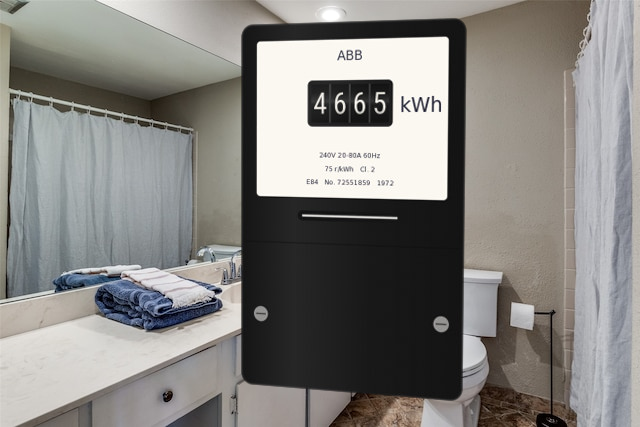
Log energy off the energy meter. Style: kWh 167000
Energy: kWh 4665
